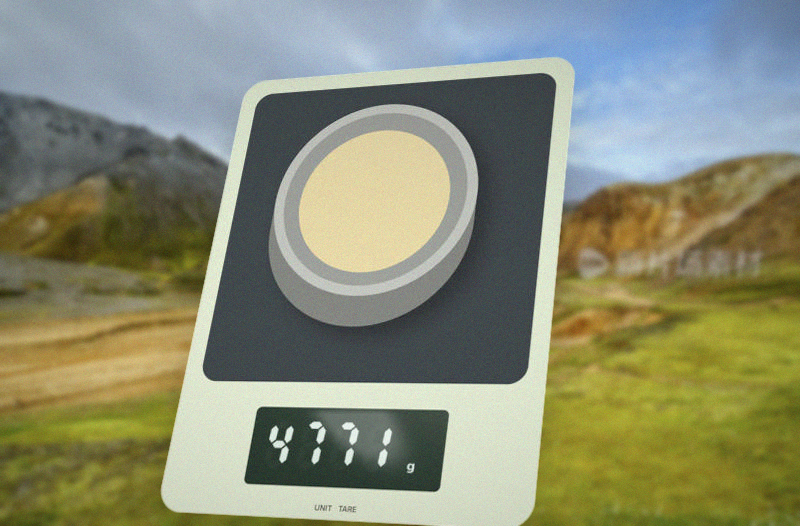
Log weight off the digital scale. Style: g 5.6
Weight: g 4771
